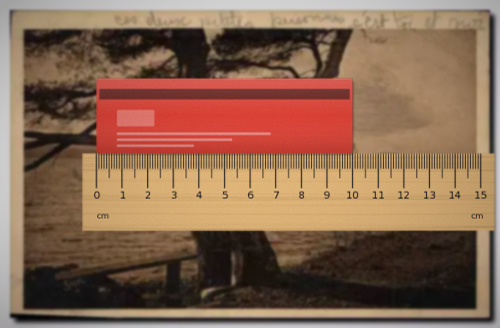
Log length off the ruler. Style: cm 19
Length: cm 10
